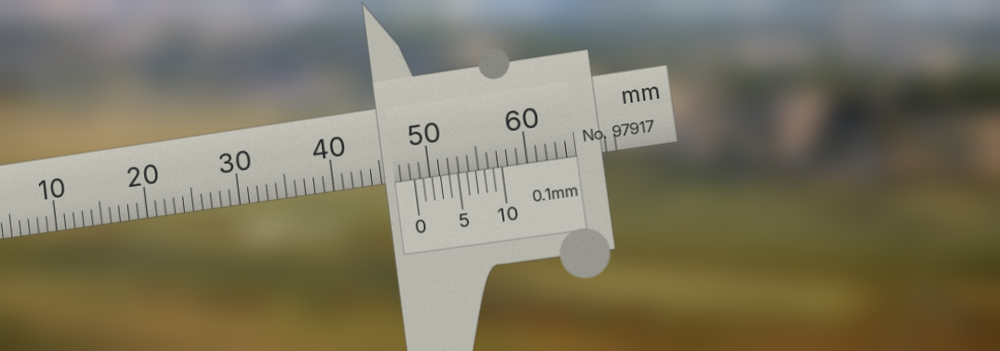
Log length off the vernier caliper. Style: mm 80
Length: mm 48.4
